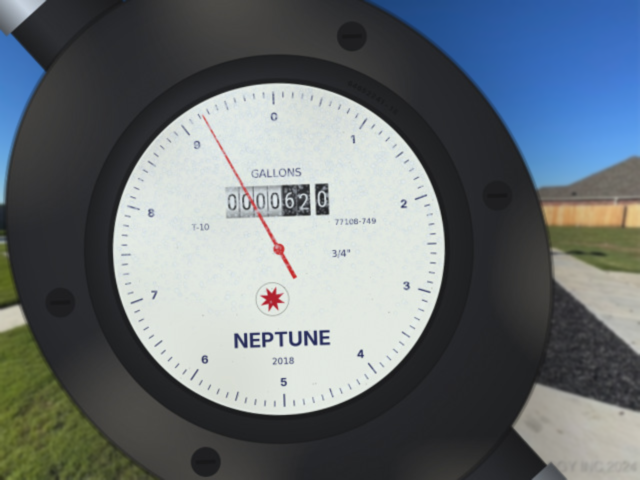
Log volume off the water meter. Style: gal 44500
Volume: gal 619.2
